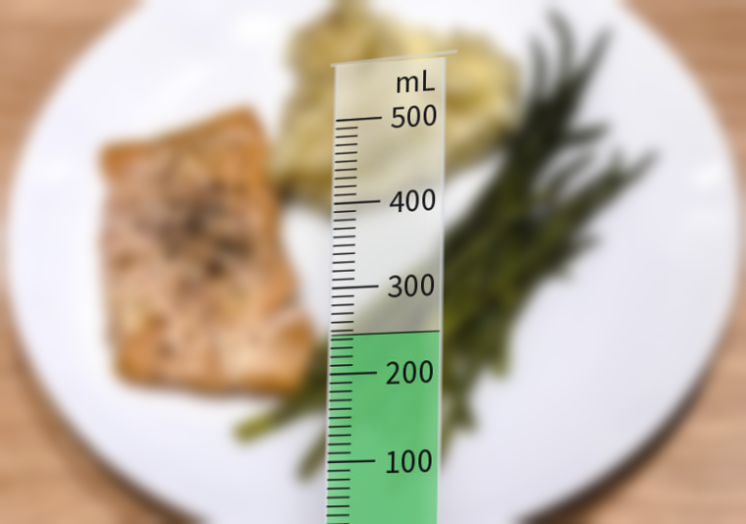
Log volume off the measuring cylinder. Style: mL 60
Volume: mL 245
